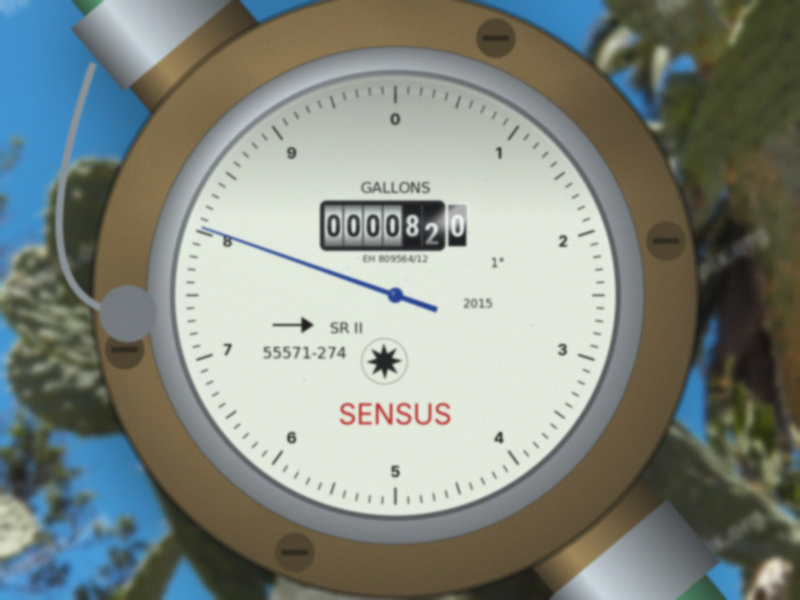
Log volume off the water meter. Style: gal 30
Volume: gal 818.0
